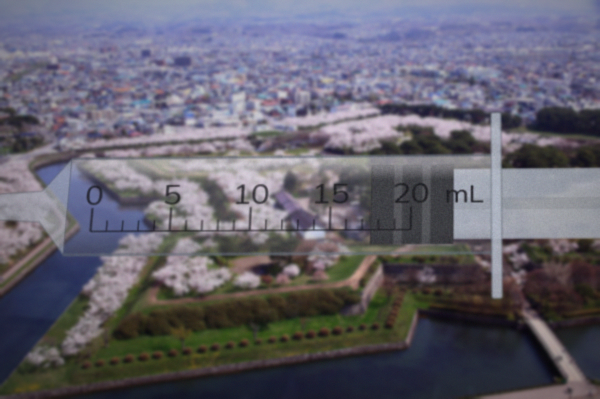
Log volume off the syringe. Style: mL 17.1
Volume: mL 17.5
